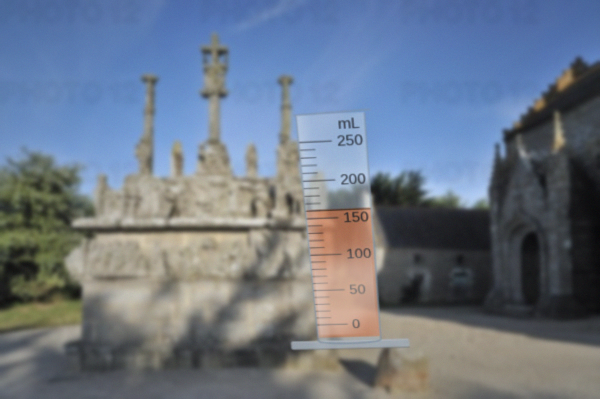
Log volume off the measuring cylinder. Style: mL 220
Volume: mL 160
